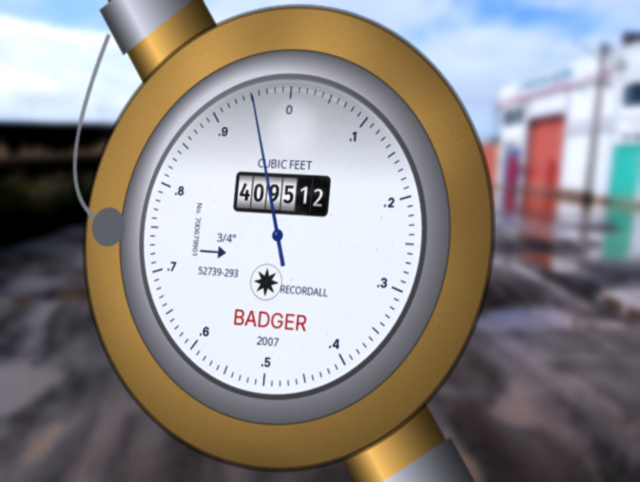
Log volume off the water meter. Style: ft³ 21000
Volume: ft³ 409511.95
